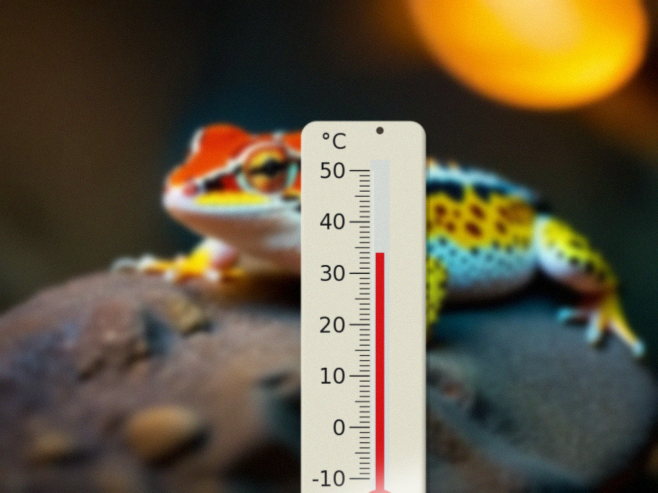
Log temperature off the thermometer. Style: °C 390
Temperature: °C 34
